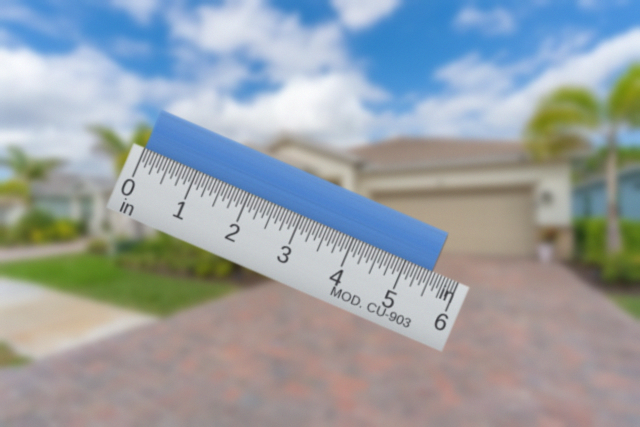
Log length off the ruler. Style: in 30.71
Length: in 5.5
